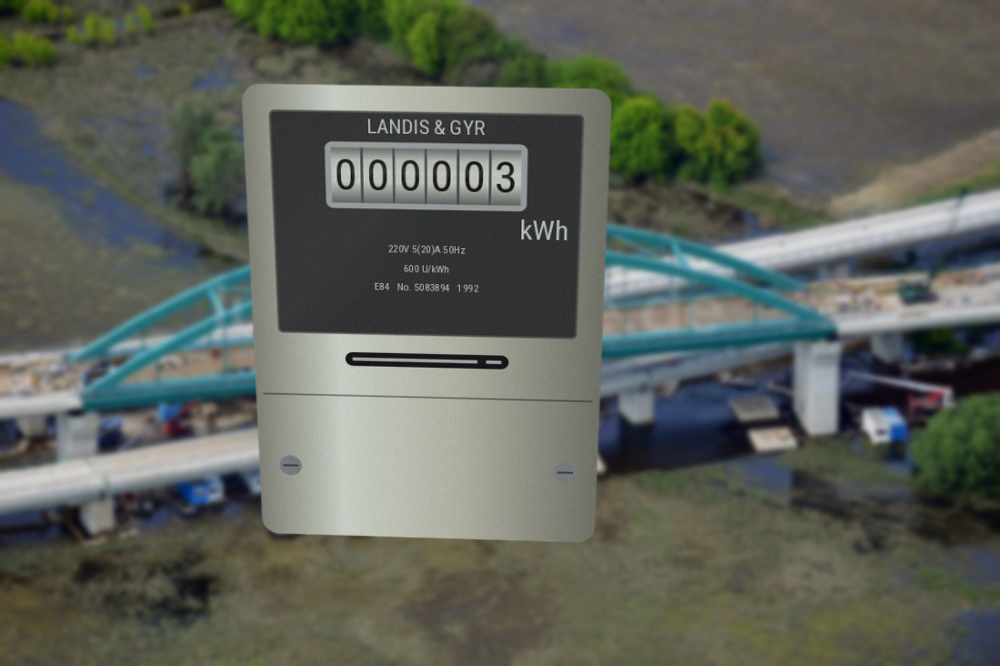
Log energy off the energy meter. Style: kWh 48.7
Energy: kWh 3
